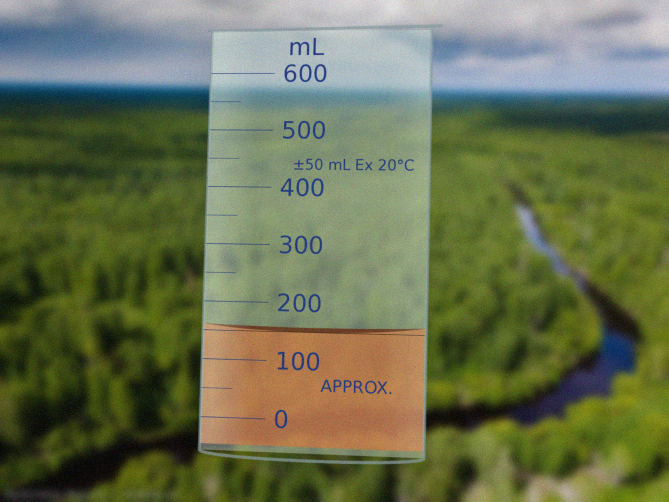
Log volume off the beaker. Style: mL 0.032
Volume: mL 150
